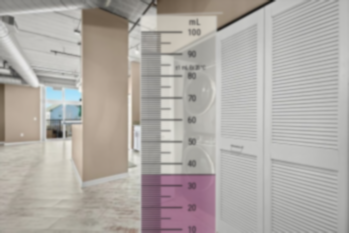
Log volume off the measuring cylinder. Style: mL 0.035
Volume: mL 35
